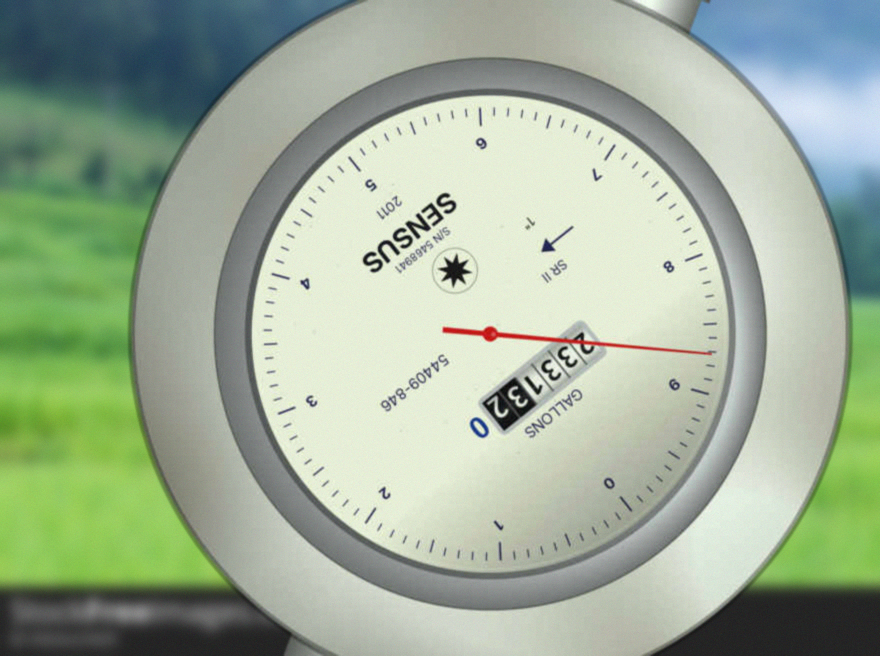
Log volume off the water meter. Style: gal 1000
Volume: gal 2331318.7
